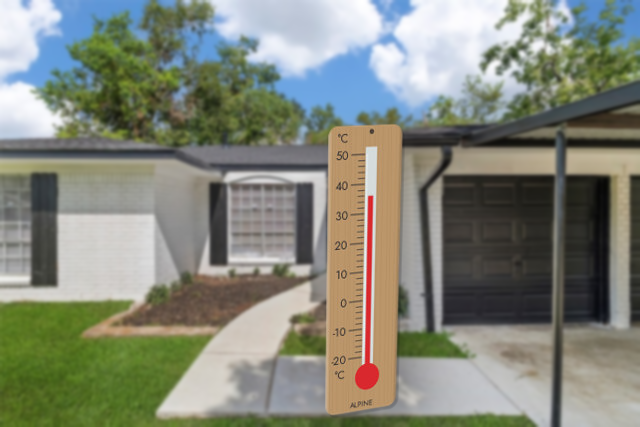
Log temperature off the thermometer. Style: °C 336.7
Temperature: °C 36
